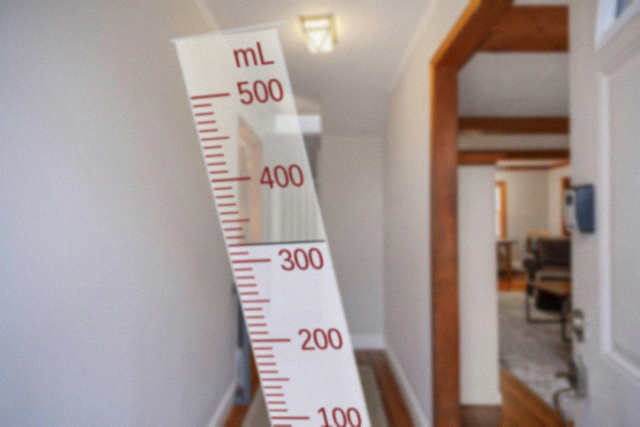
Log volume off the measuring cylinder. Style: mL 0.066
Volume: mL 320
